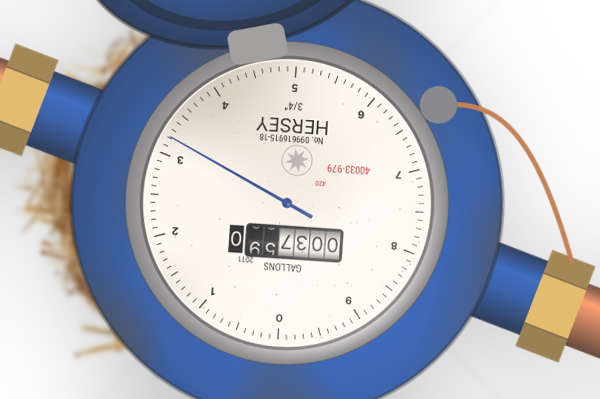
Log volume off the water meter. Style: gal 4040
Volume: gal 37593.2
